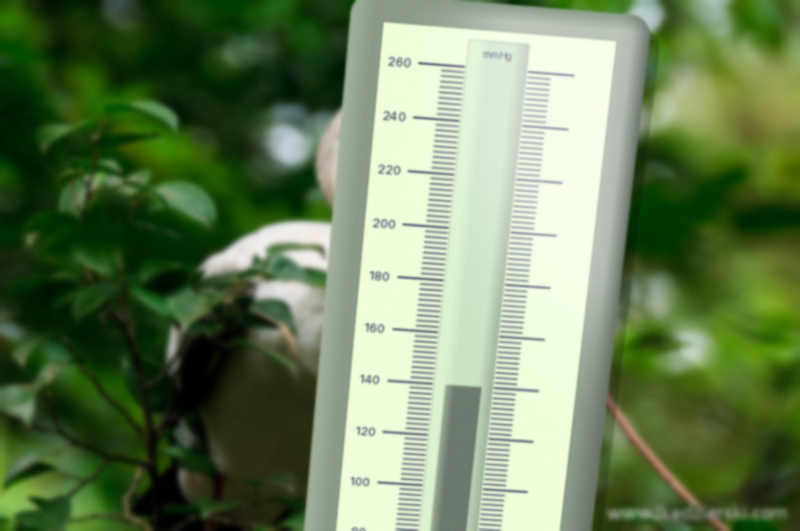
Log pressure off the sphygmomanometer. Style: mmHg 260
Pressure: mmHg 140
